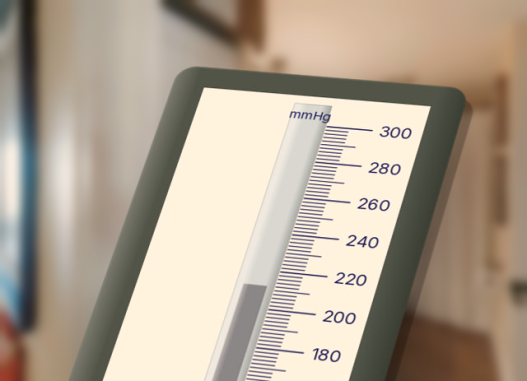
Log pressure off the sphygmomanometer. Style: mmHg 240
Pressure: mmHg 212
